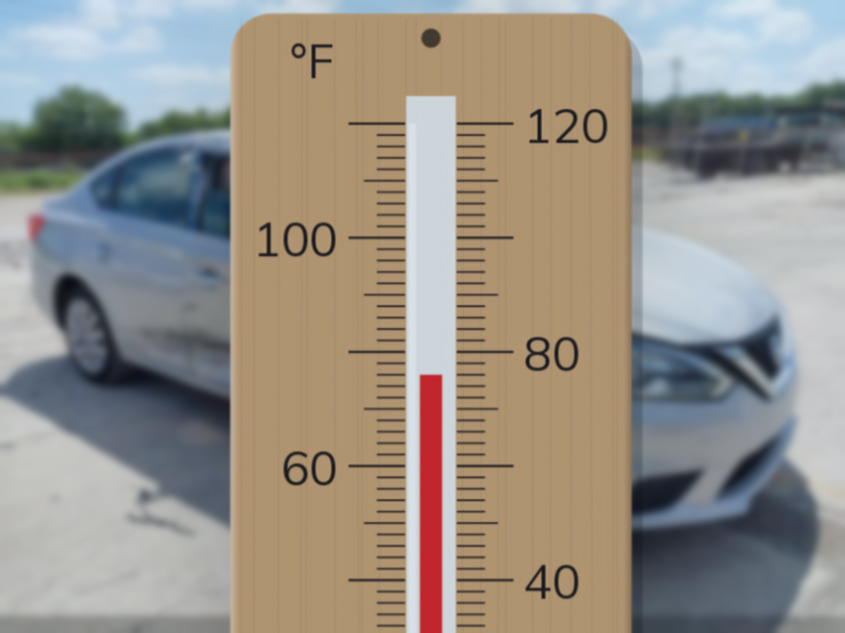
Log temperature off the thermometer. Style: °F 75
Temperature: °F 76
